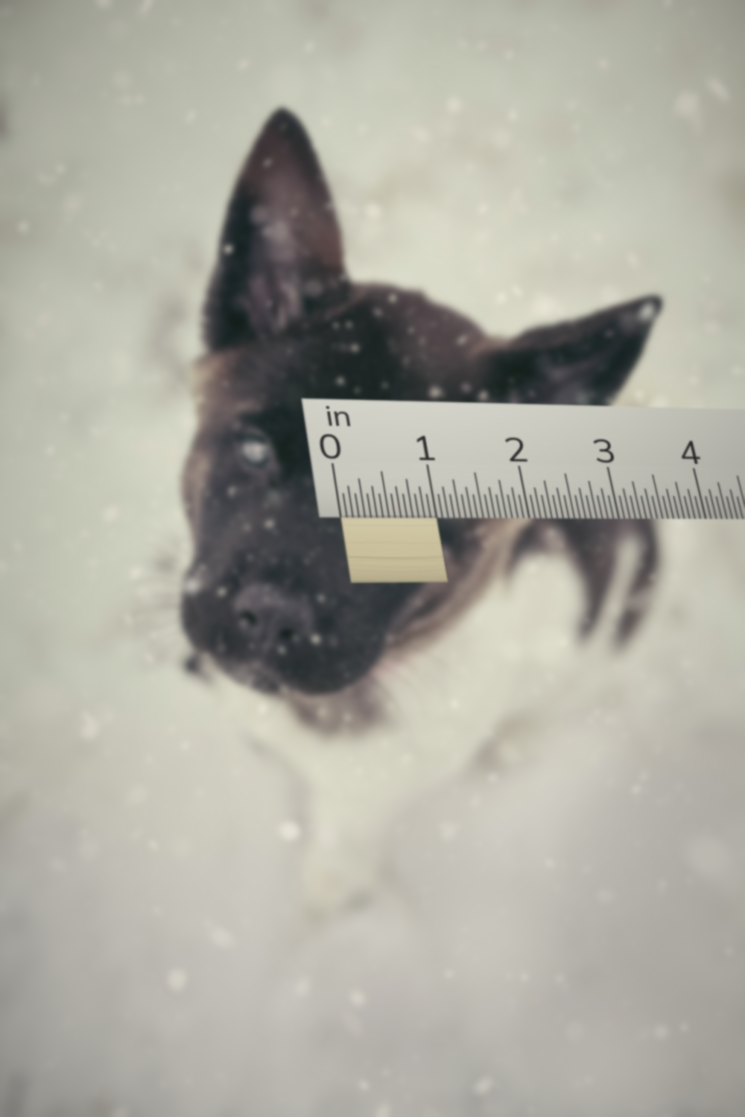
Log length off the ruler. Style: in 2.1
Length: in 1
